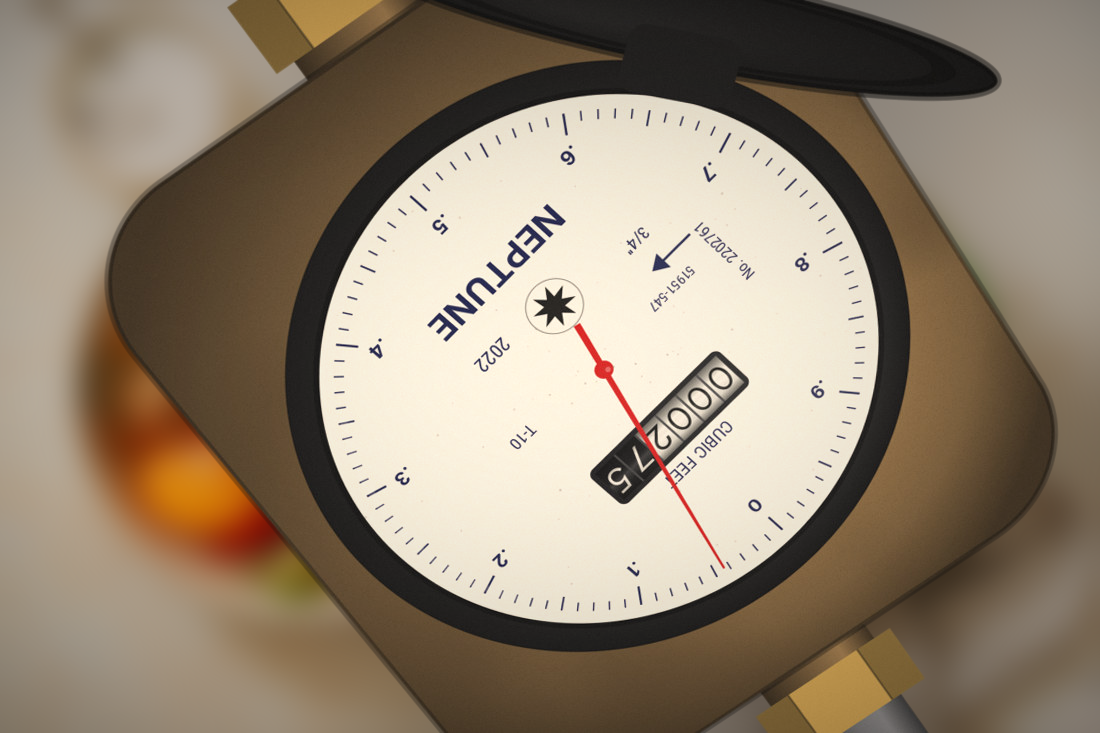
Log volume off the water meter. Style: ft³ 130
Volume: ft³ 275.04
